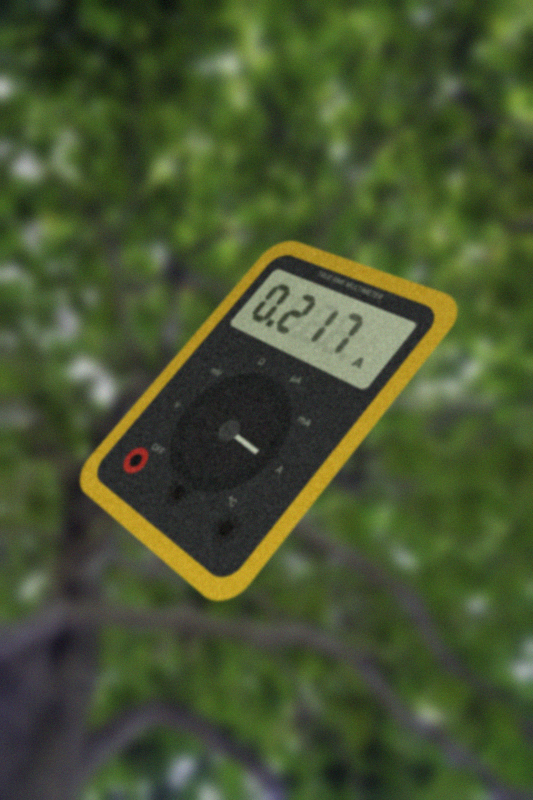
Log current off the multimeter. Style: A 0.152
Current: A 0.217
